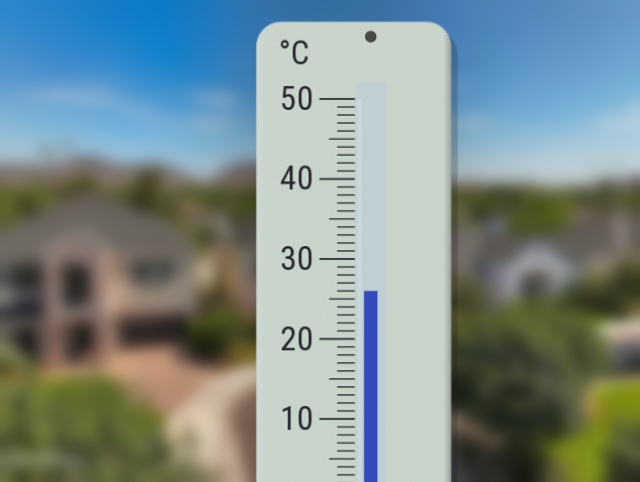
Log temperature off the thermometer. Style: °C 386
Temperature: °C 26
